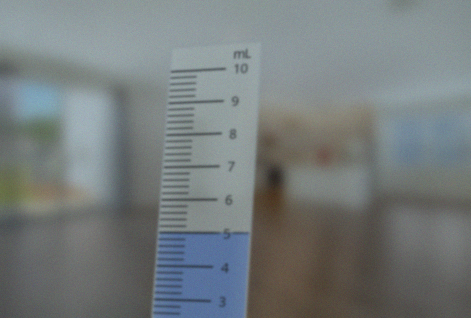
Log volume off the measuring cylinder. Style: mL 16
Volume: mL 5
